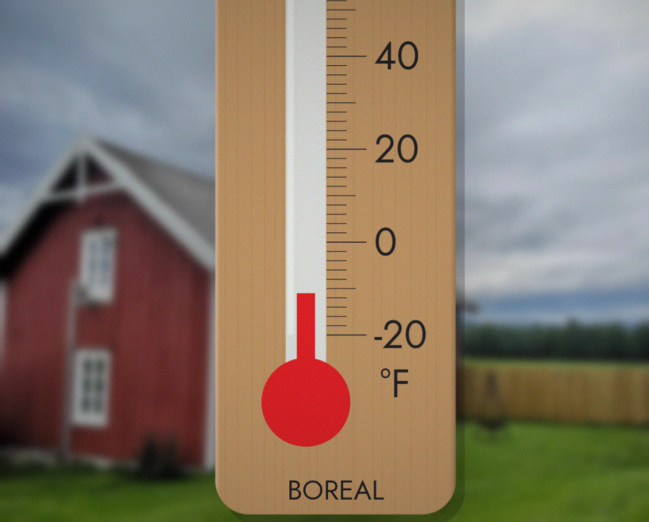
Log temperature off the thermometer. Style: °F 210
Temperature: °F -11
